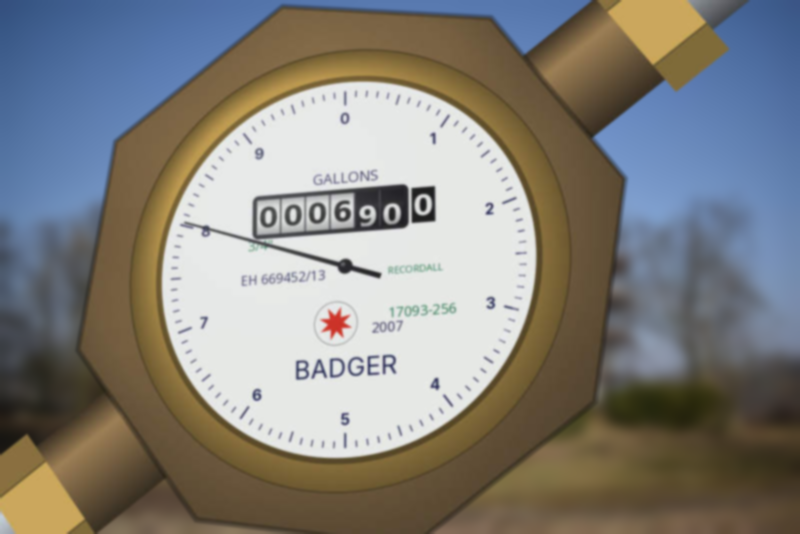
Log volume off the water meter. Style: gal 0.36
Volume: gal 6898.0
